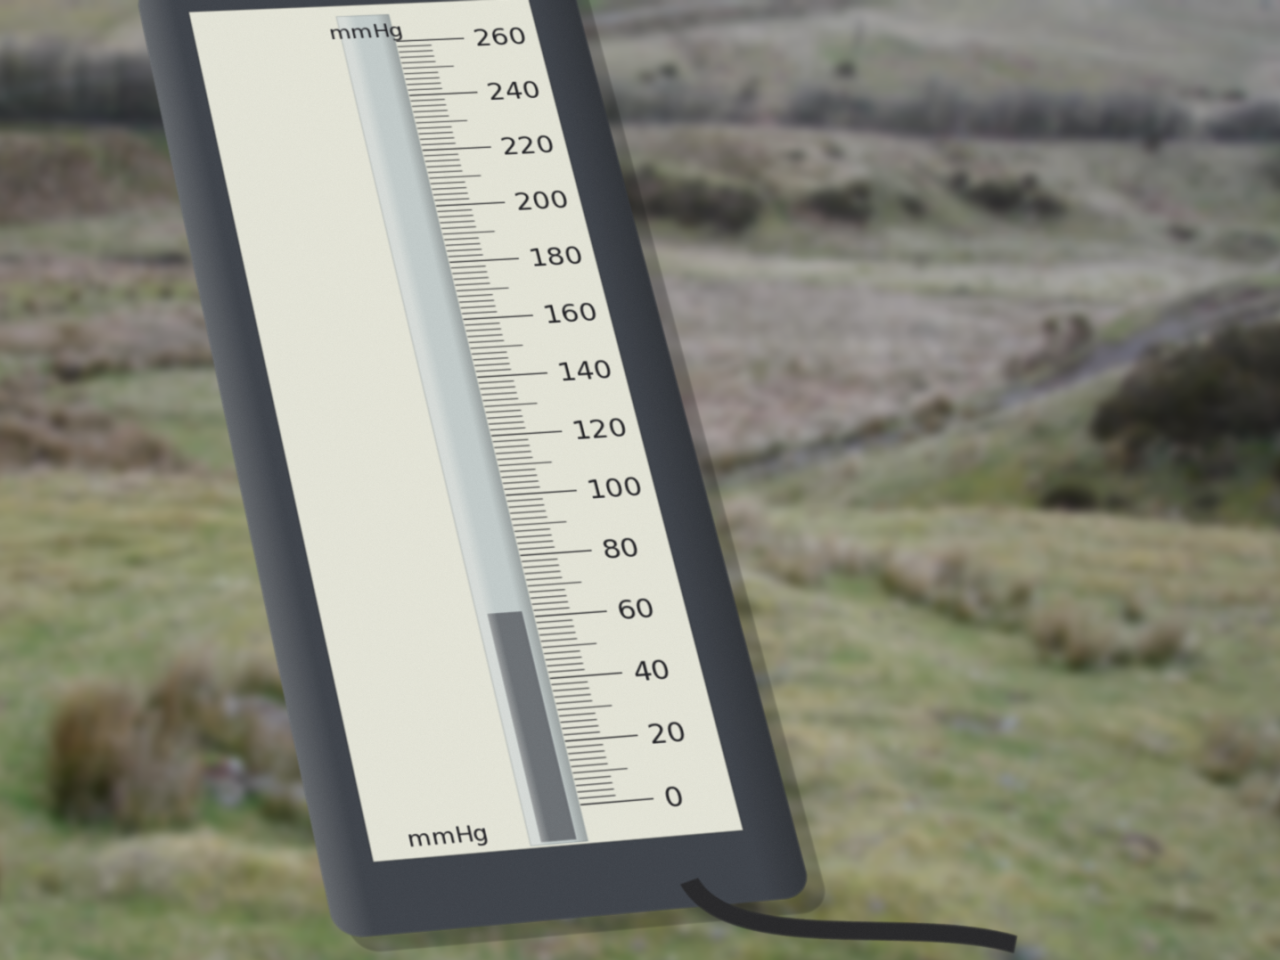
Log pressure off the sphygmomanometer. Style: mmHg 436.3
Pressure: mmHg 62
